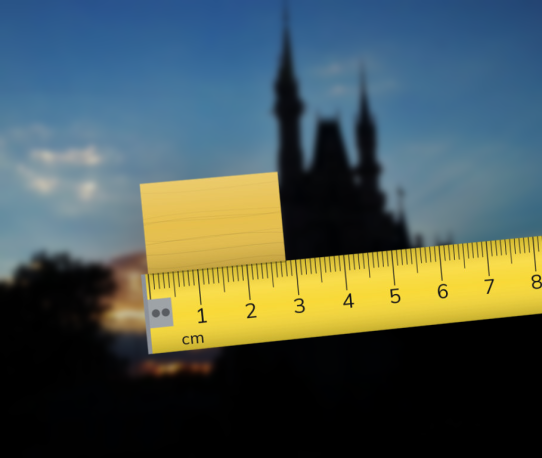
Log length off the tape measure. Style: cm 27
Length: cm 2.8
